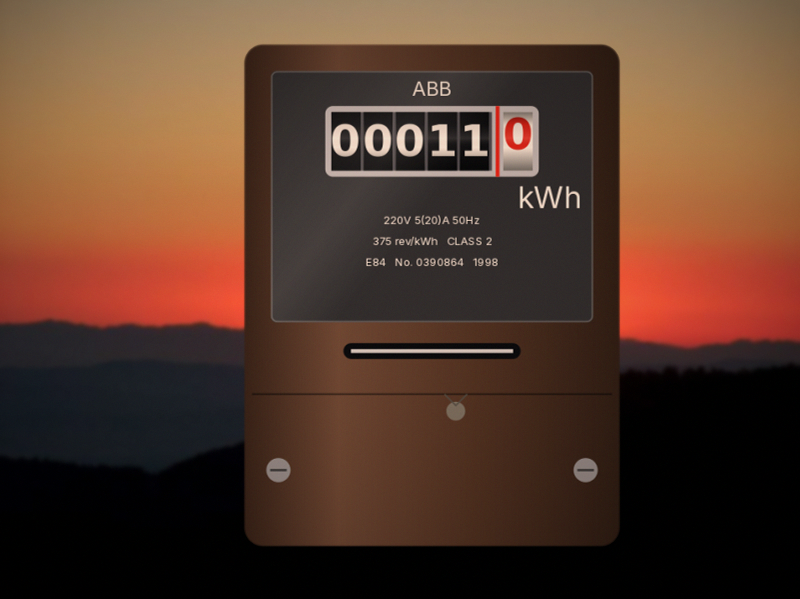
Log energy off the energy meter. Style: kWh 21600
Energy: kWh 11.0
